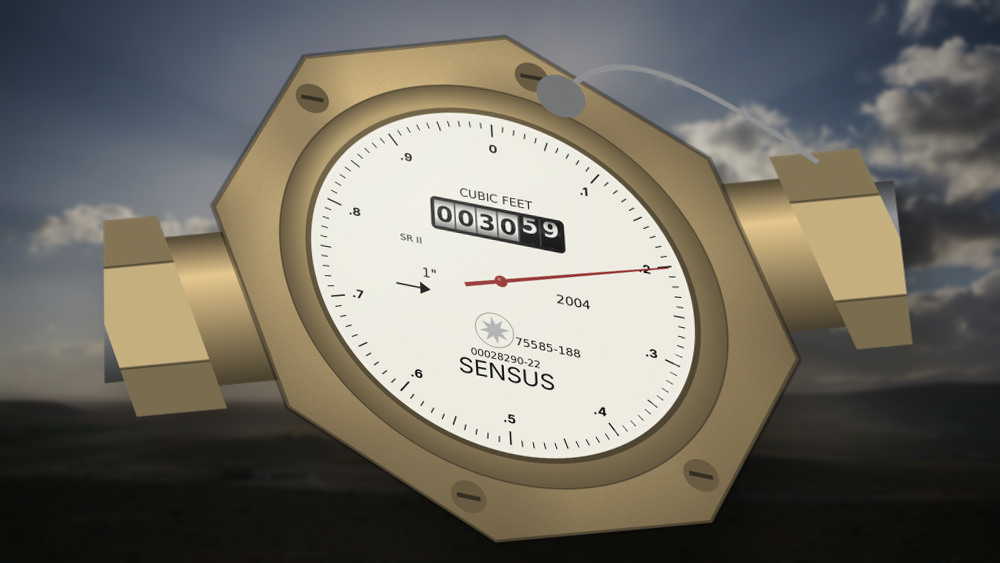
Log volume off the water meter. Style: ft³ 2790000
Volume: ft³ 3059.20
